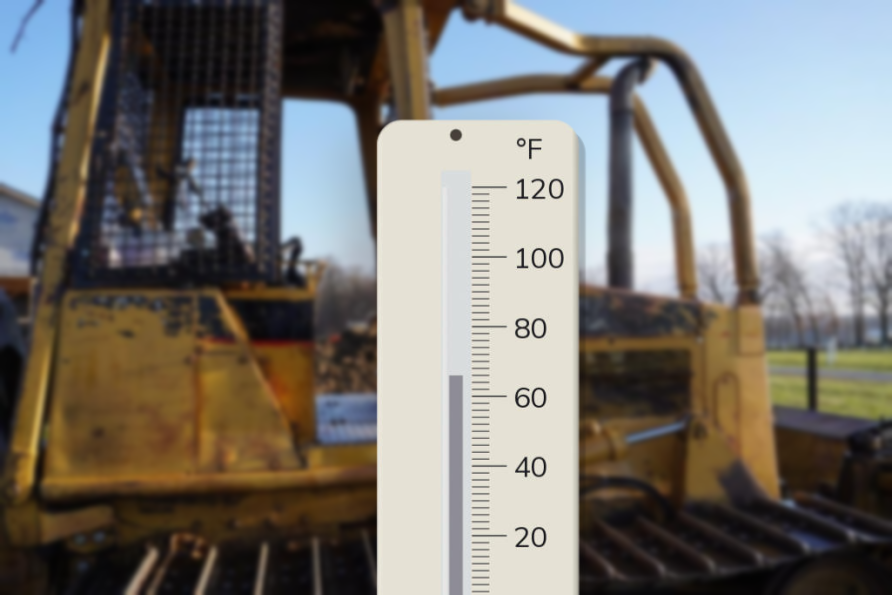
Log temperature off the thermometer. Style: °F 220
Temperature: °F 66
